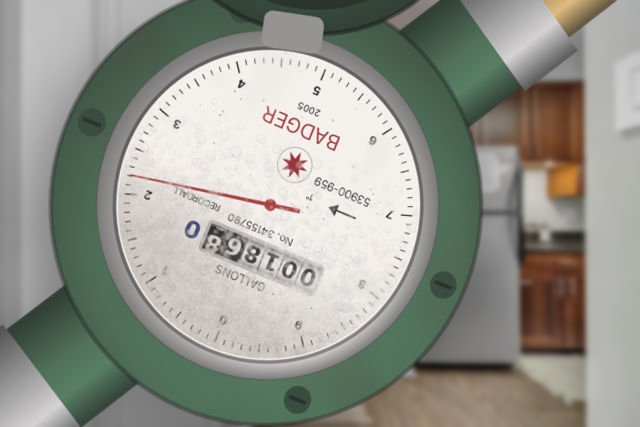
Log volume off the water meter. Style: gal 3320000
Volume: gal 18682.2
